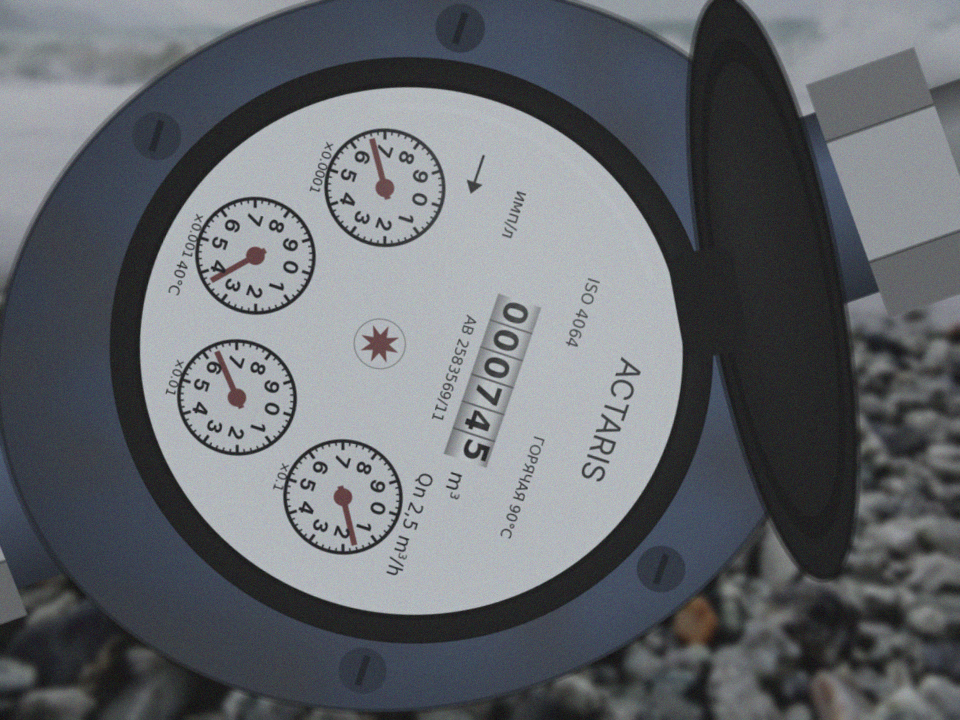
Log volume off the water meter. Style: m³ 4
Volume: m³ 745.1636
